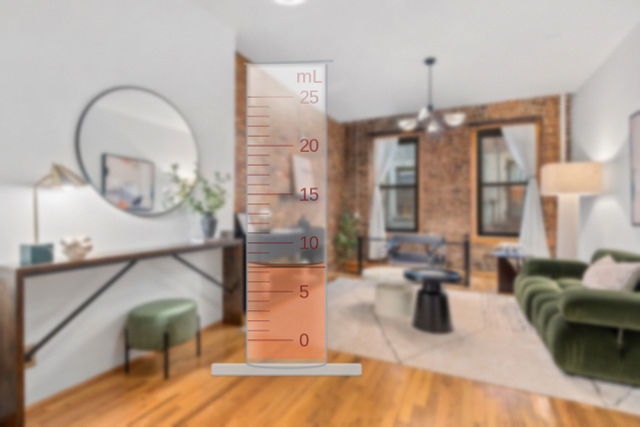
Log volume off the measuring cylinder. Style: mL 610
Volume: mL 7.5
